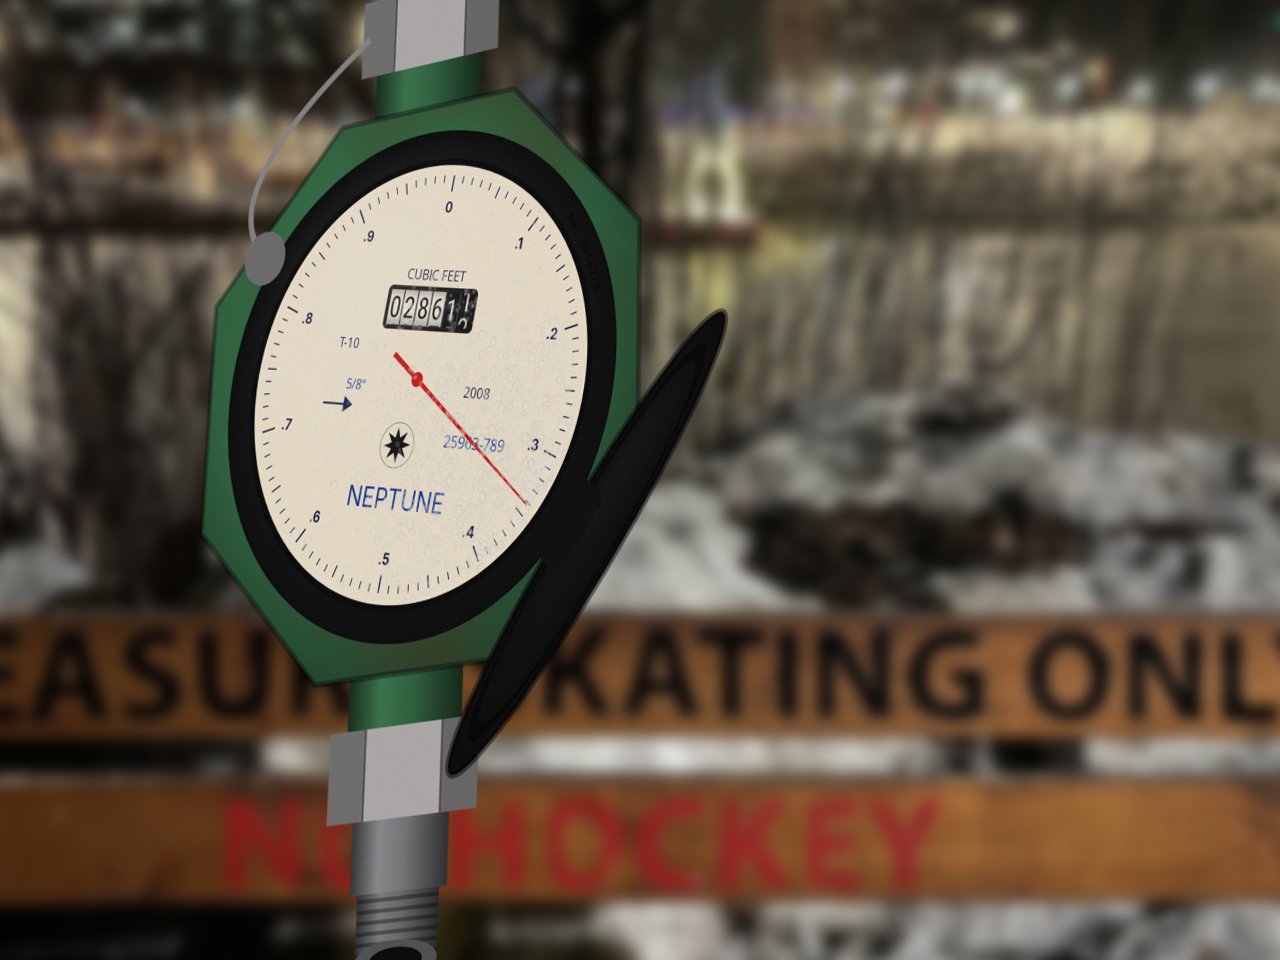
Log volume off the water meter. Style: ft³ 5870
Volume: ft³ 28611.34
